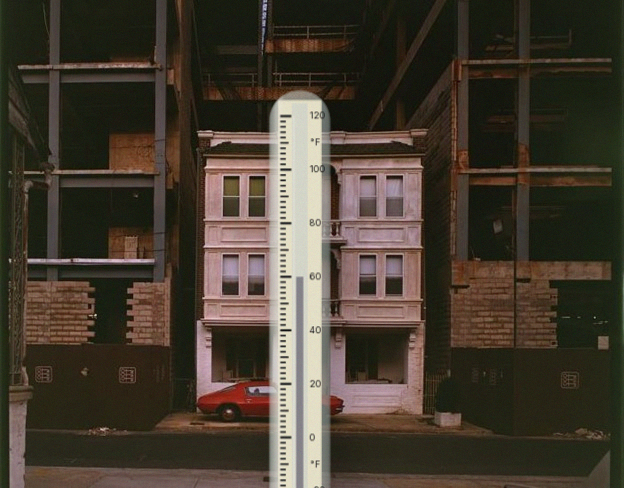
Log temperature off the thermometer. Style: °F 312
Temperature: °F 60
